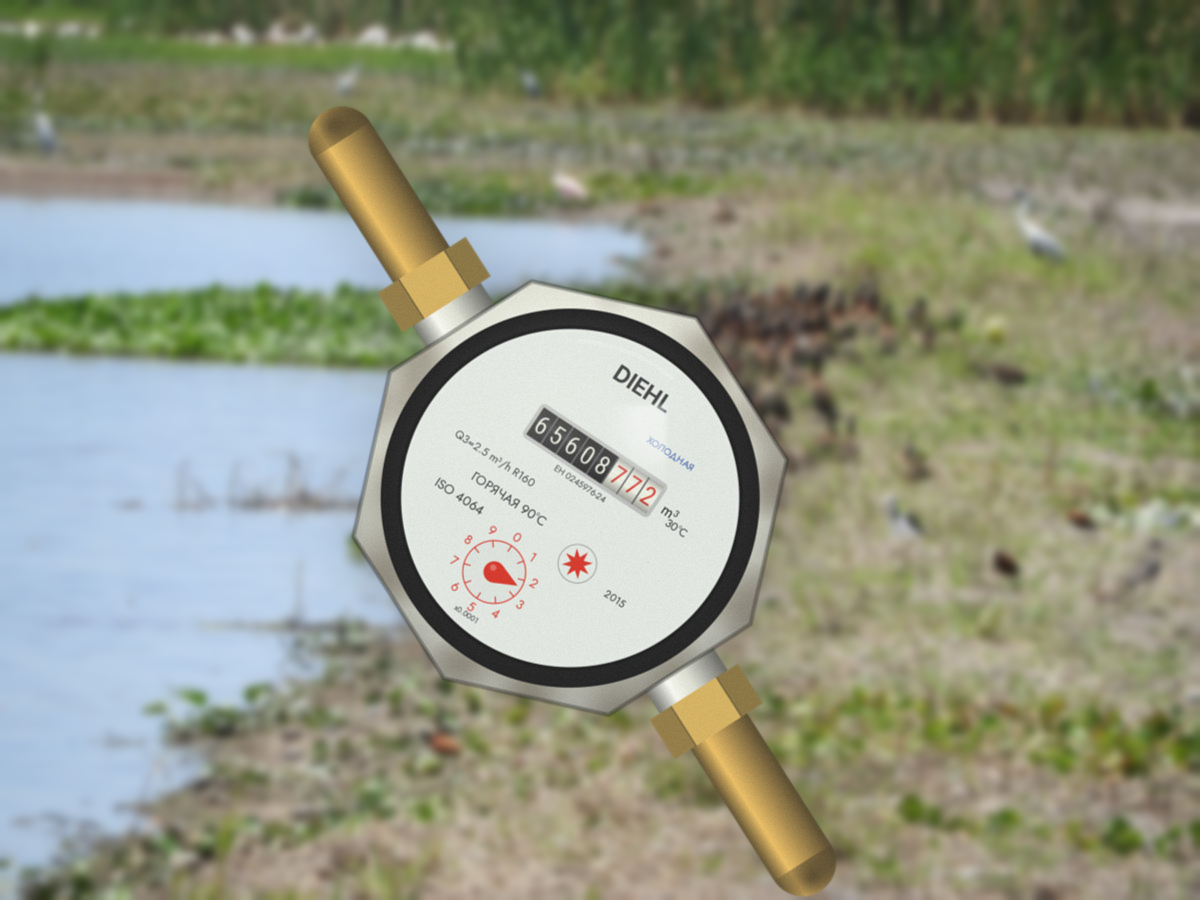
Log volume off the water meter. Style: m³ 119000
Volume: m³ 65608.7722
